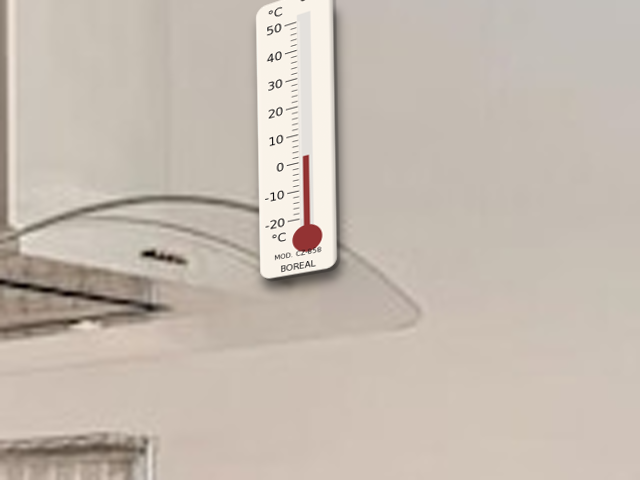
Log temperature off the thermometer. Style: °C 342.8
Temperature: °C 2
